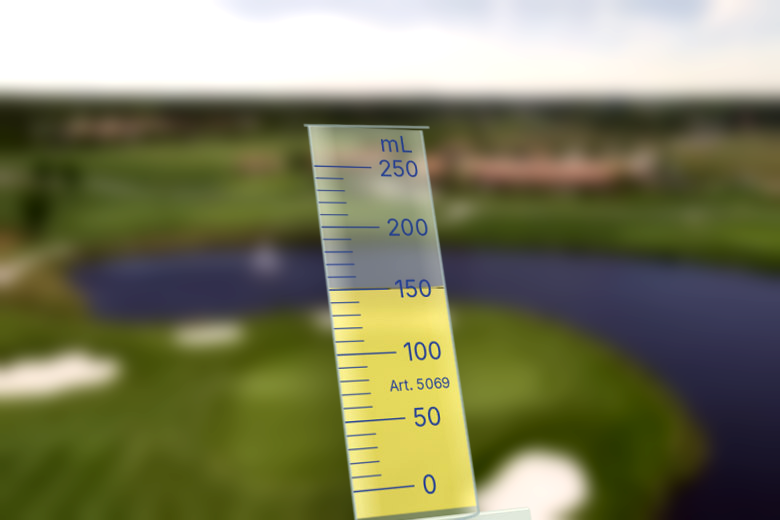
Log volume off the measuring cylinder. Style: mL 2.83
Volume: mL 150
